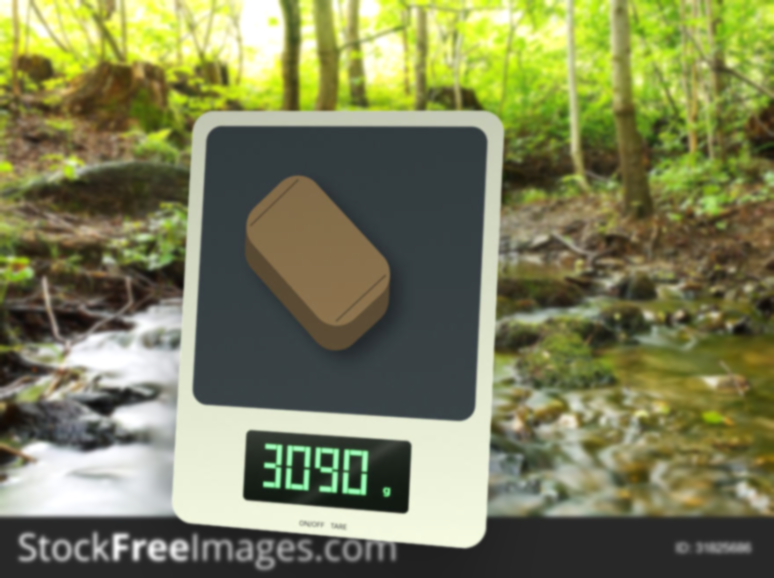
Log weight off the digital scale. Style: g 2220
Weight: g 3090
